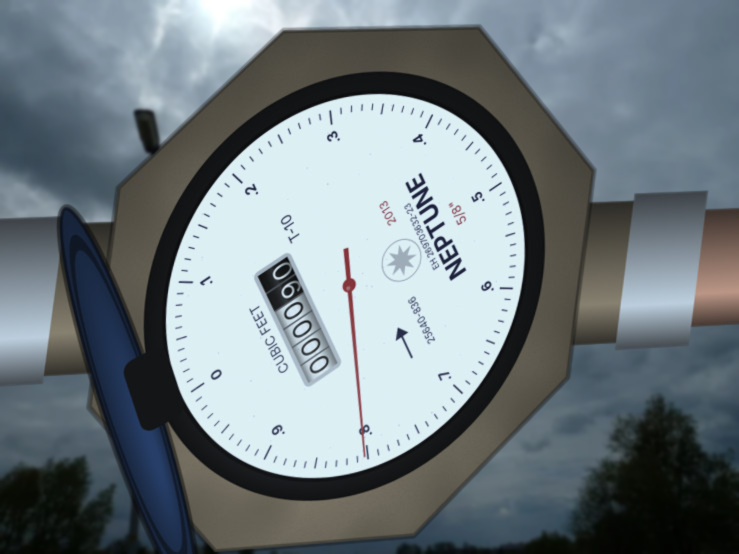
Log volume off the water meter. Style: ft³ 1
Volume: ft³ 89.80
